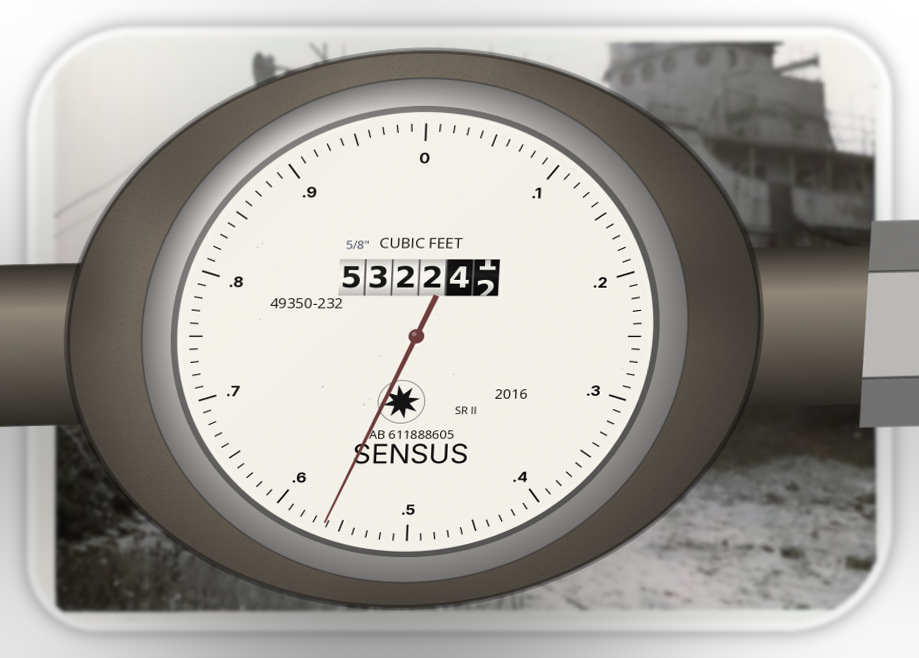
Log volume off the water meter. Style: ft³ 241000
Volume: ft³ 532241.56
